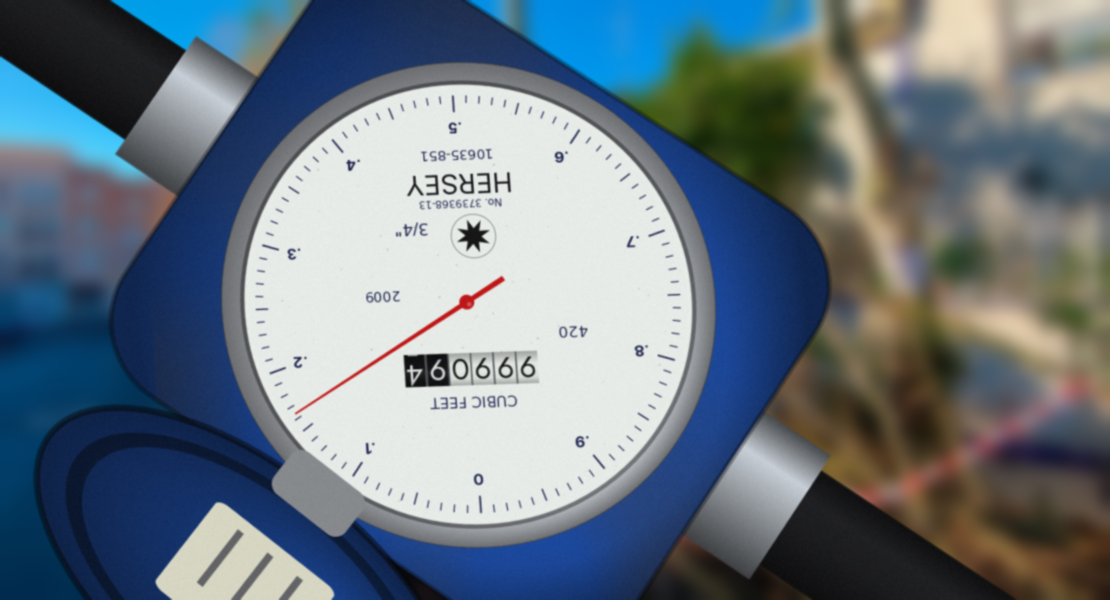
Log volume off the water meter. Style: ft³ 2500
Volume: ft³ 999094.16
